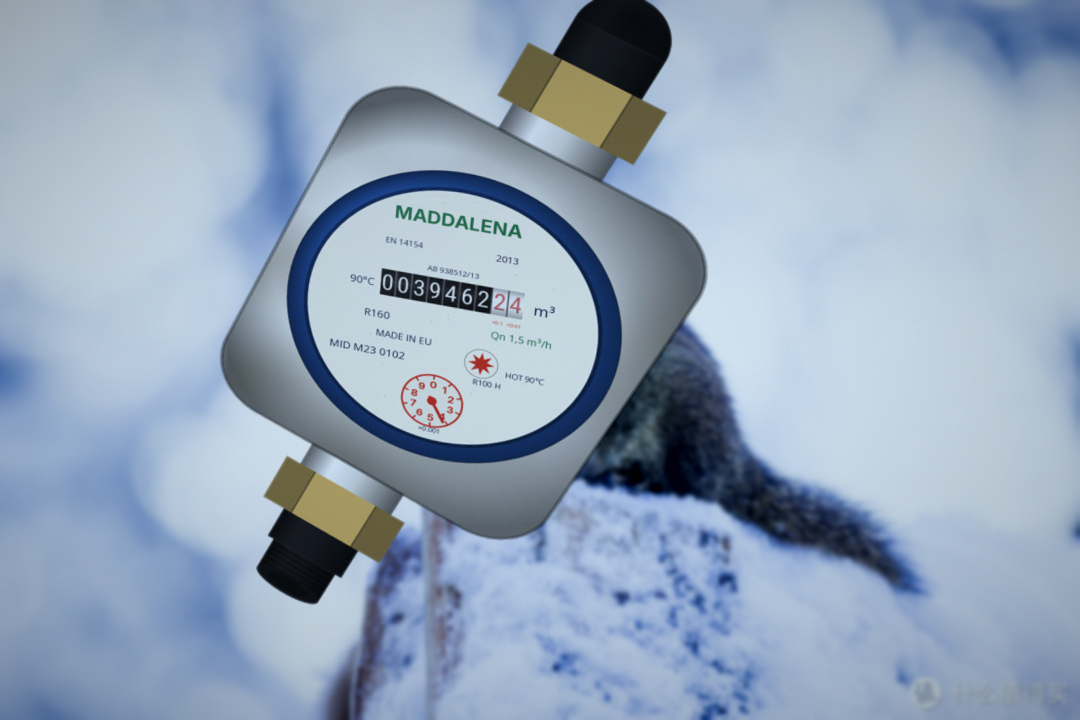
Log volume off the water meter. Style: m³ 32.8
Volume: m³ 39462.244
